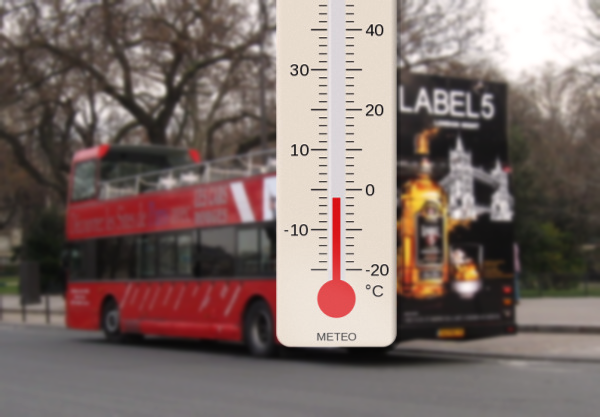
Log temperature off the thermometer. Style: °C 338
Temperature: °C -2
